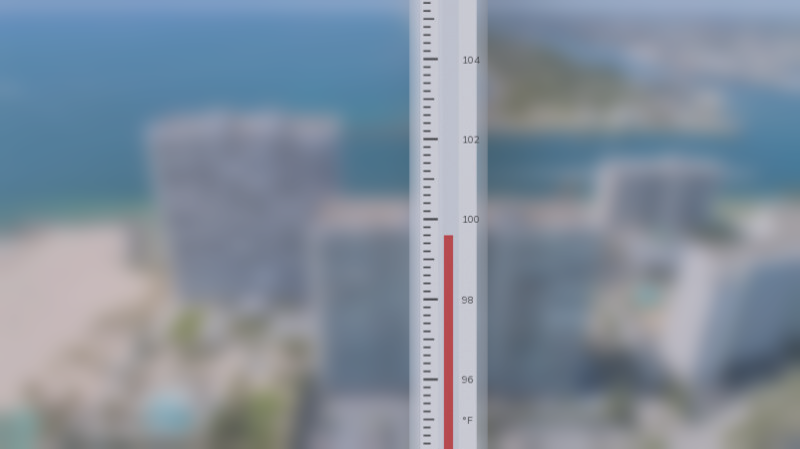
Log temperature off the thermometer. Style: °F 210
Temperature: °F 99.6
